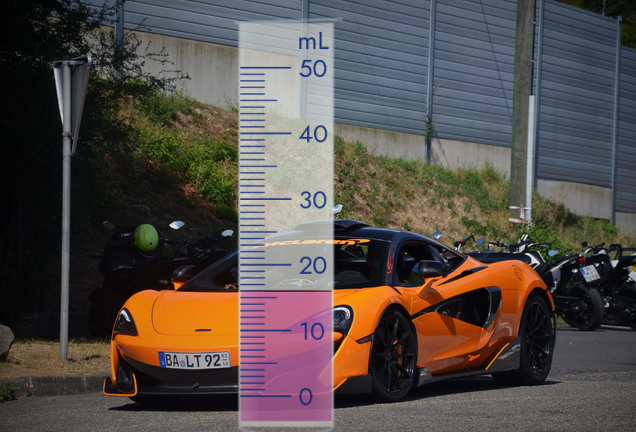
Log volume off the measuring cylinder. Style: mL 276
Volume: mL 16
